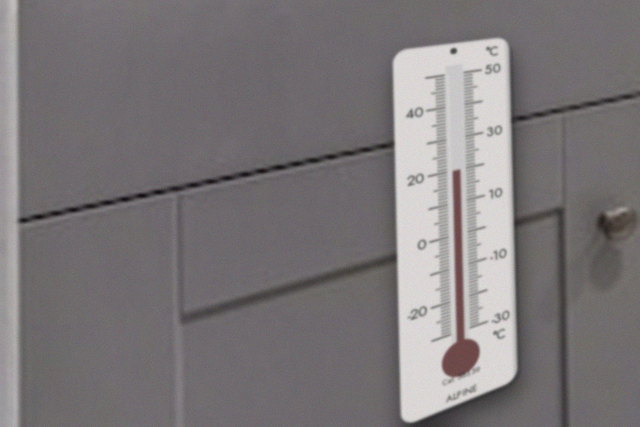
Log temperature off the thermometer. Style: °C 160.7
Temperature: °C 20
